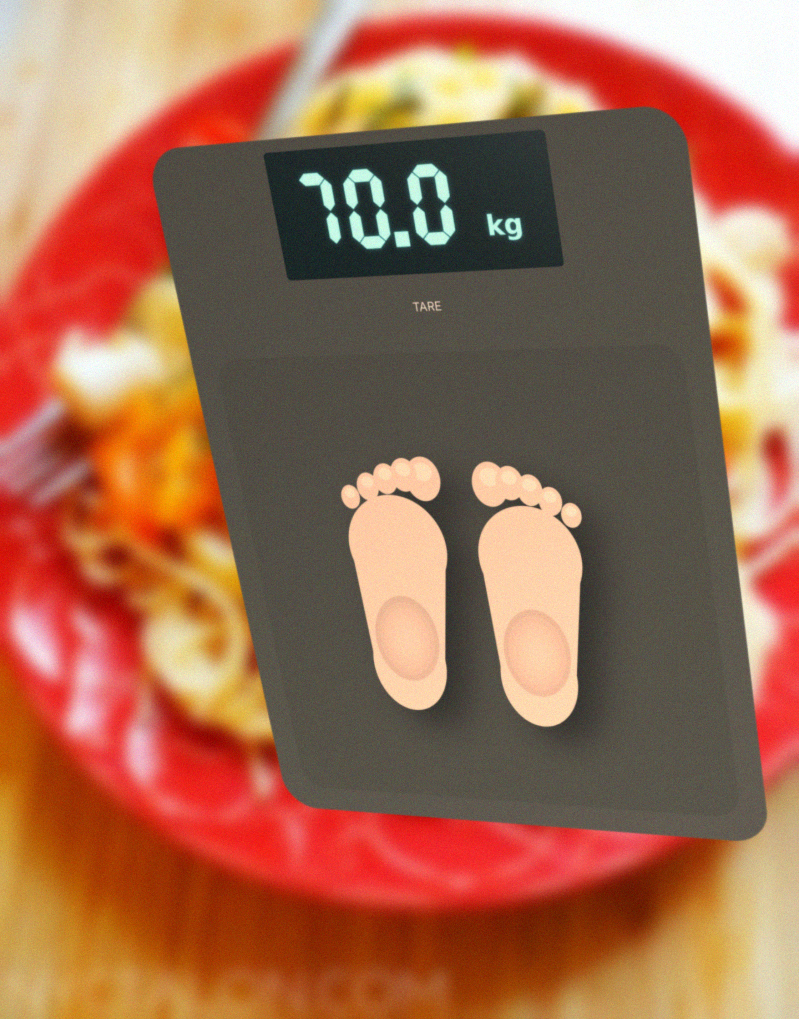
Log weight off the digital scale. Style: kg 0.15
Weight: kg 70.0
